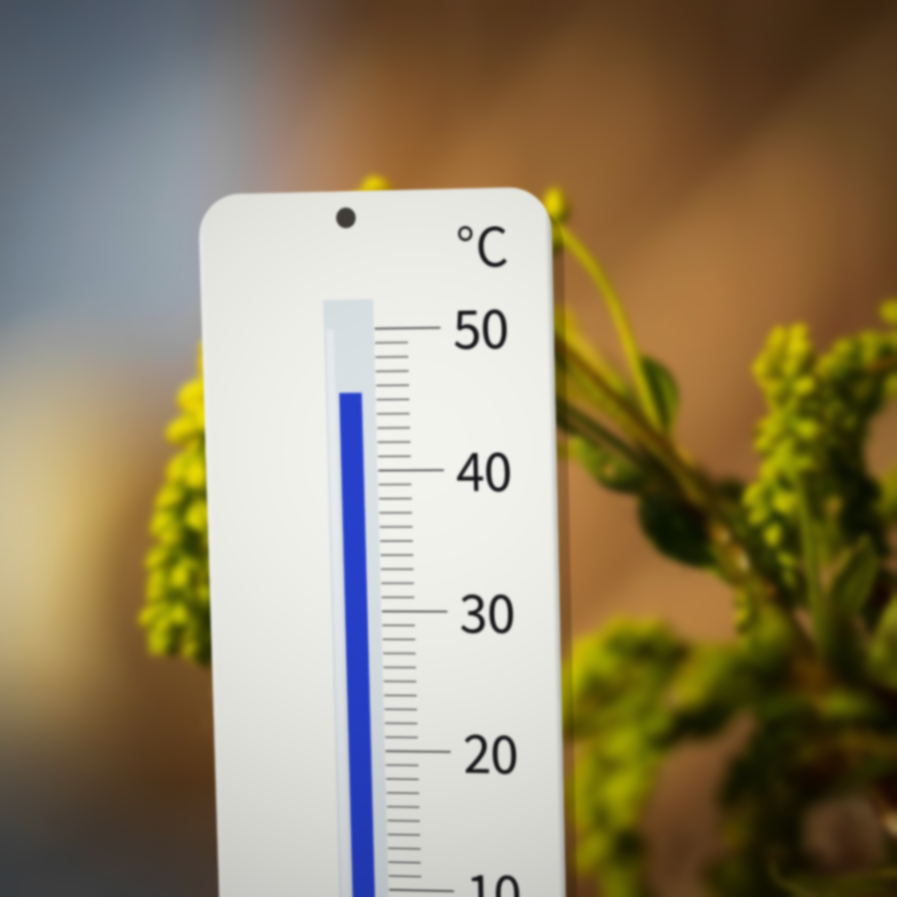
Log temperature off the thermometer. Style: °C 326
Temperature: °C 45.5
